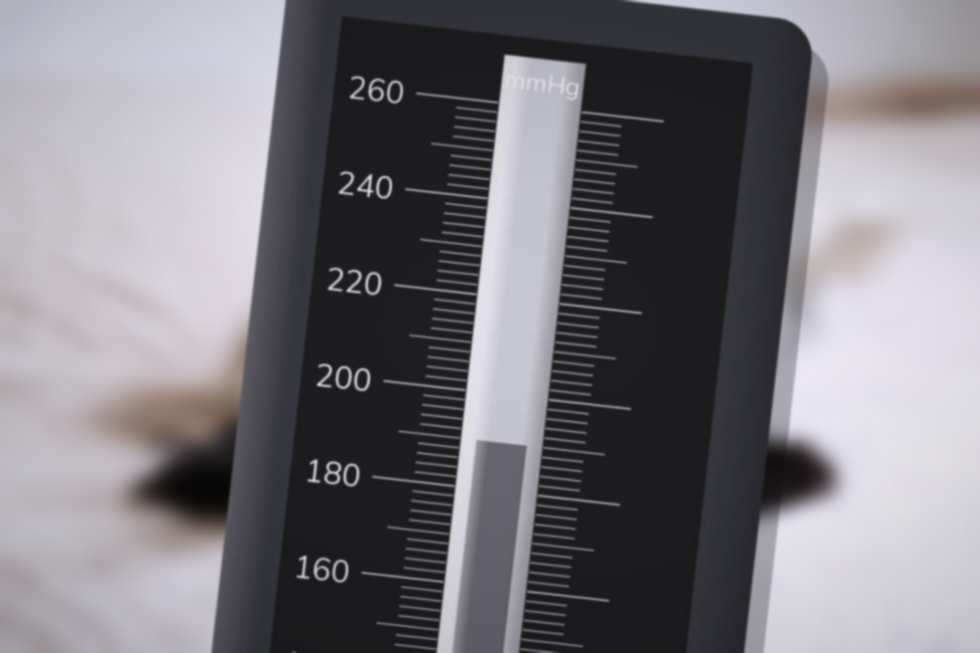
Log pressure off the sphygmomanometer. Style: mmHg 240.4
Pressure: mmHg 190
